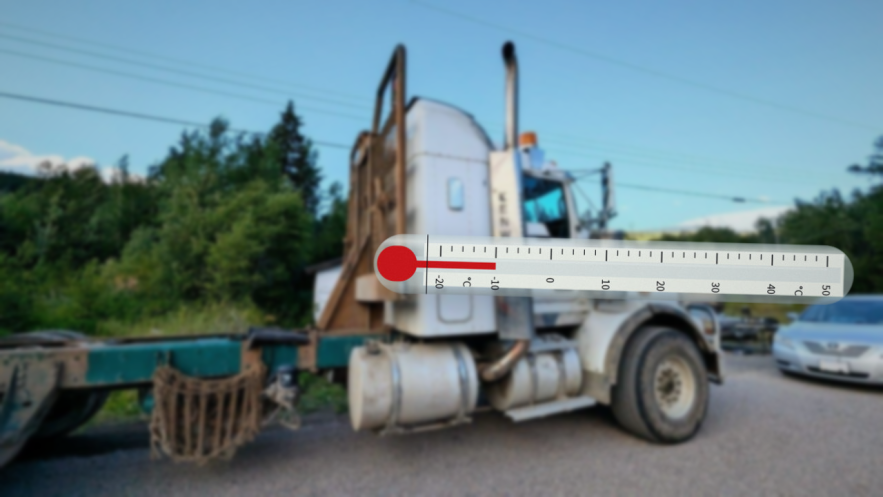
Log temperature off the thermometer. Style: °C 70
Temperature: °C -10
